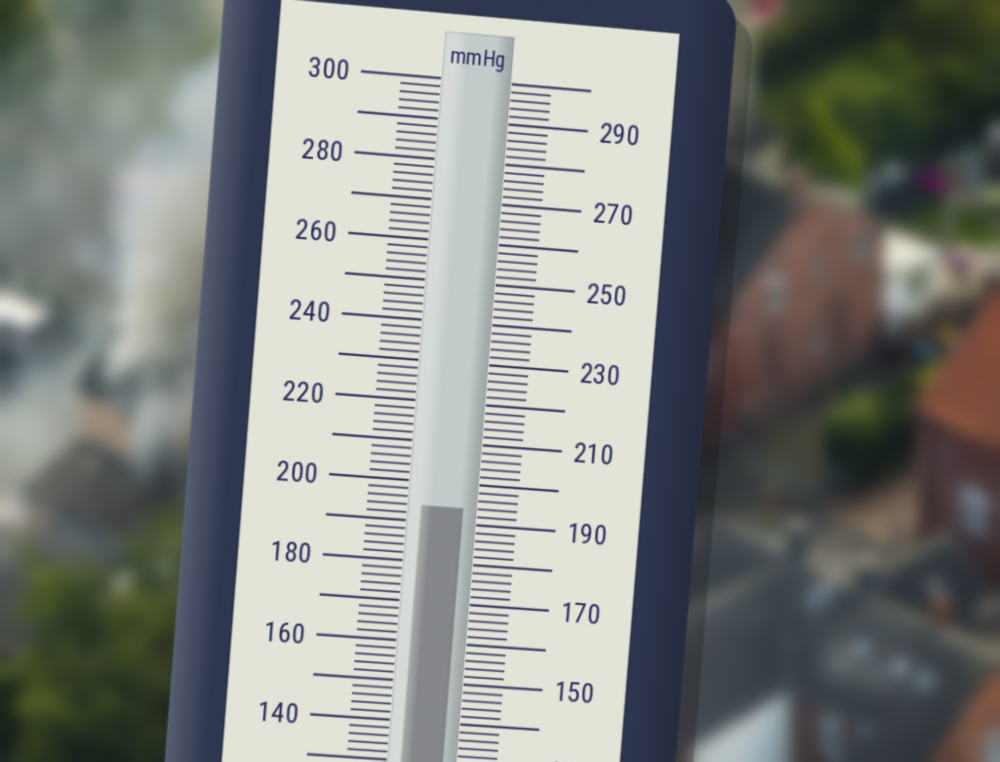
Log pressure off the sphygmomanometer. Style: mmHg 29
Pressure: mmHg 194
